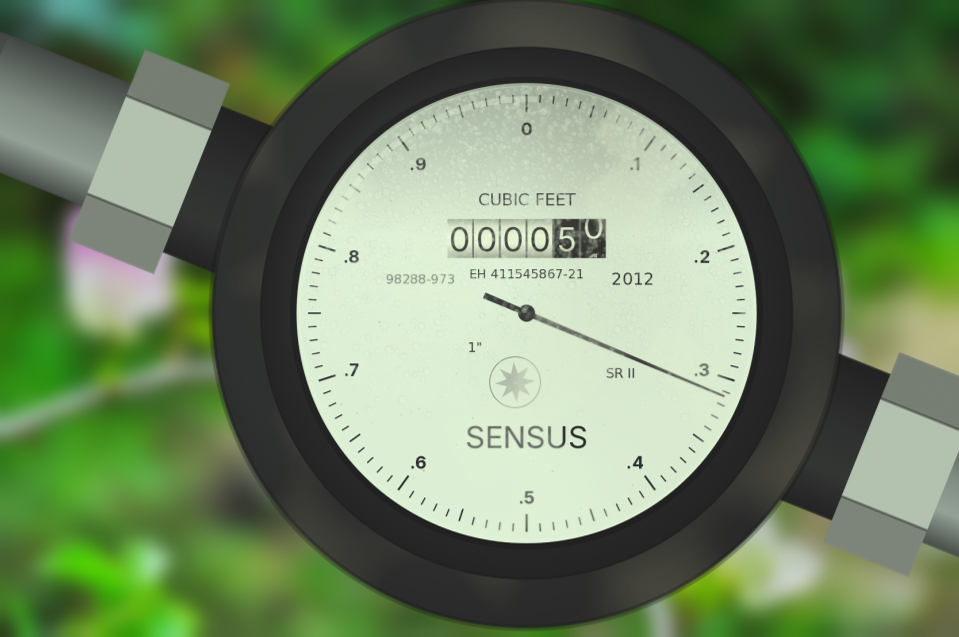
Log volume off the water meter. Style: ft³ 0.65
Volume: ft³ 50.31
